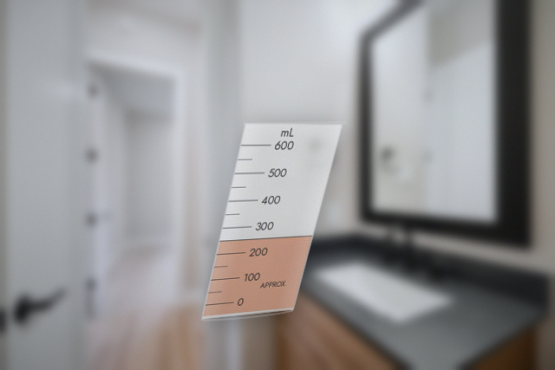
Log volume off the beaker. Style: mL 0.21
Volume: mL 250
